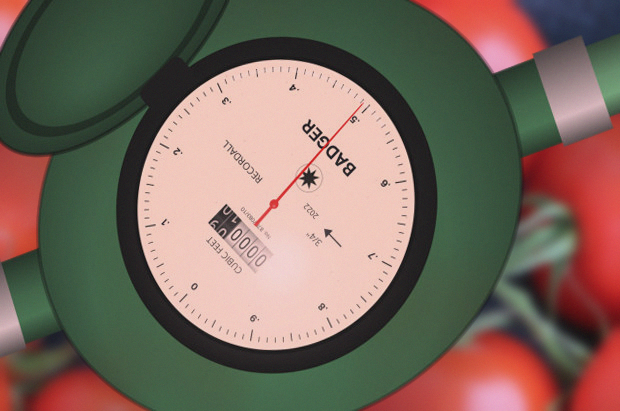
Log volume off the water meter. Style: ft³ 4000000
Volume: ft³ 9.49
